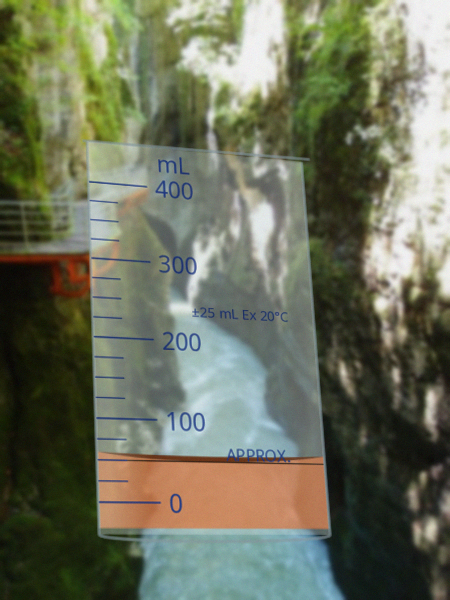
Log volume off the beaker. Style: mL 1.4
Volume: mL 50
